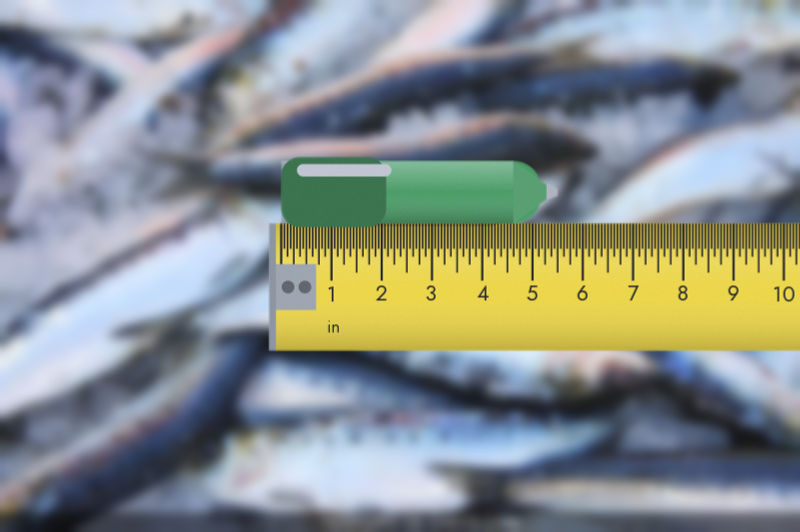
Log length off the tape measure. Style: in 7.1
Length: in 5.5
